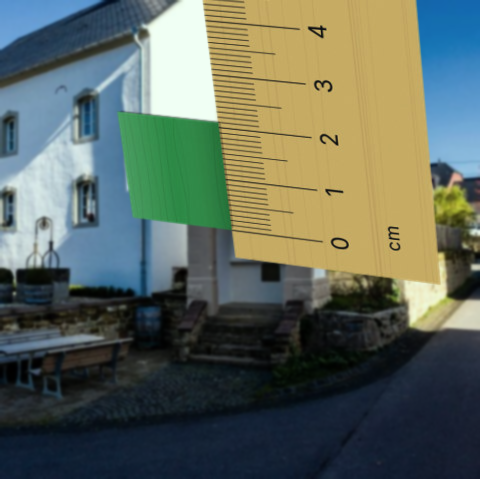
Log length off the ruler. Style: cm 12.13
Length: cm 2.1
